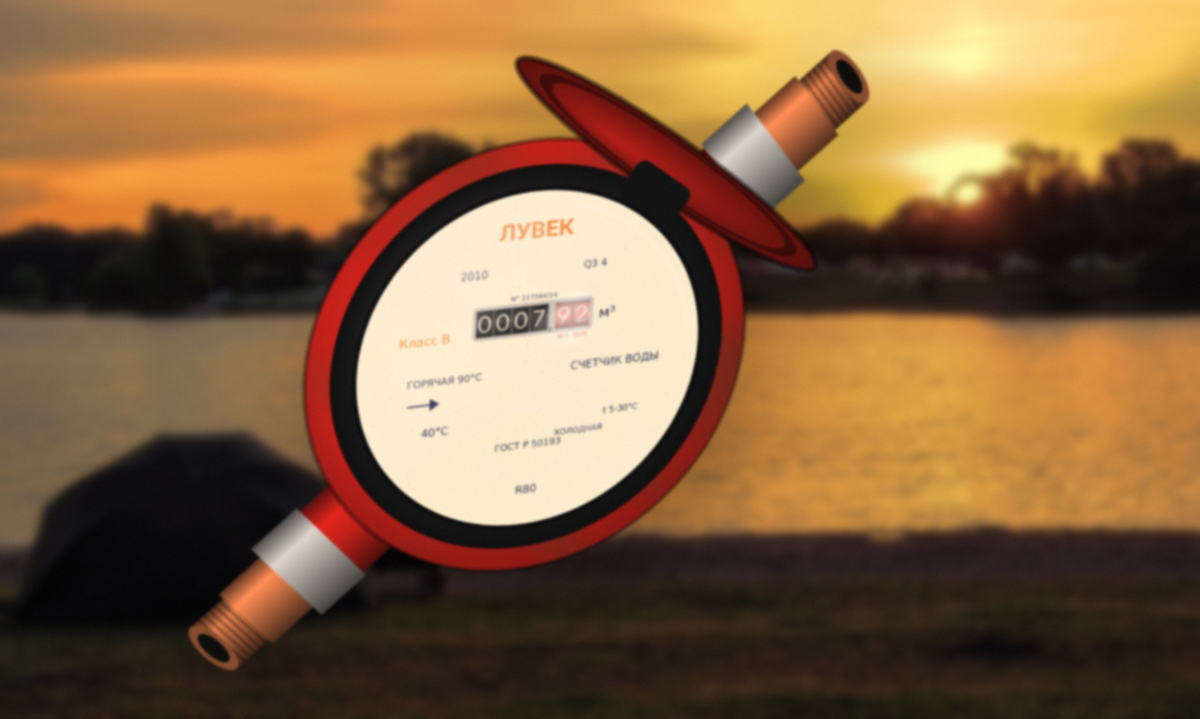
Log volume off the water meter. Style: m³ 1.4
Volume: m³ 7.92
